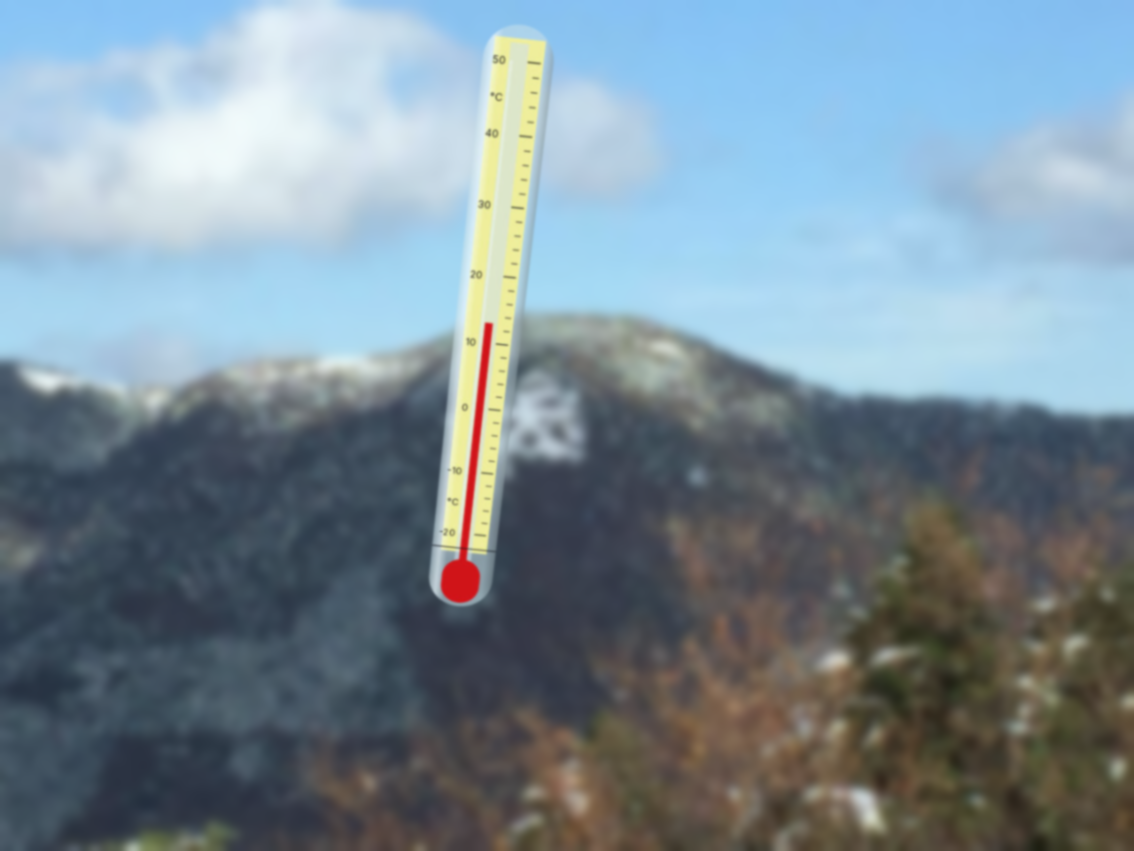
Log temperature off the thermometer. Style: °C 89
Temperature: °C 13
